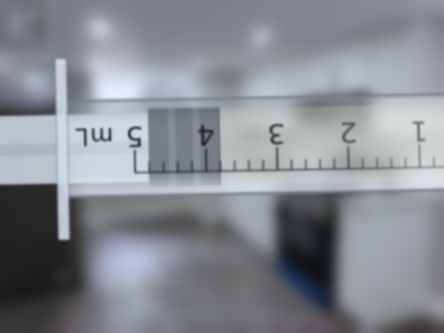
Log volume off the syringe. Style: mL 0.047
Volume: mL 3.8
